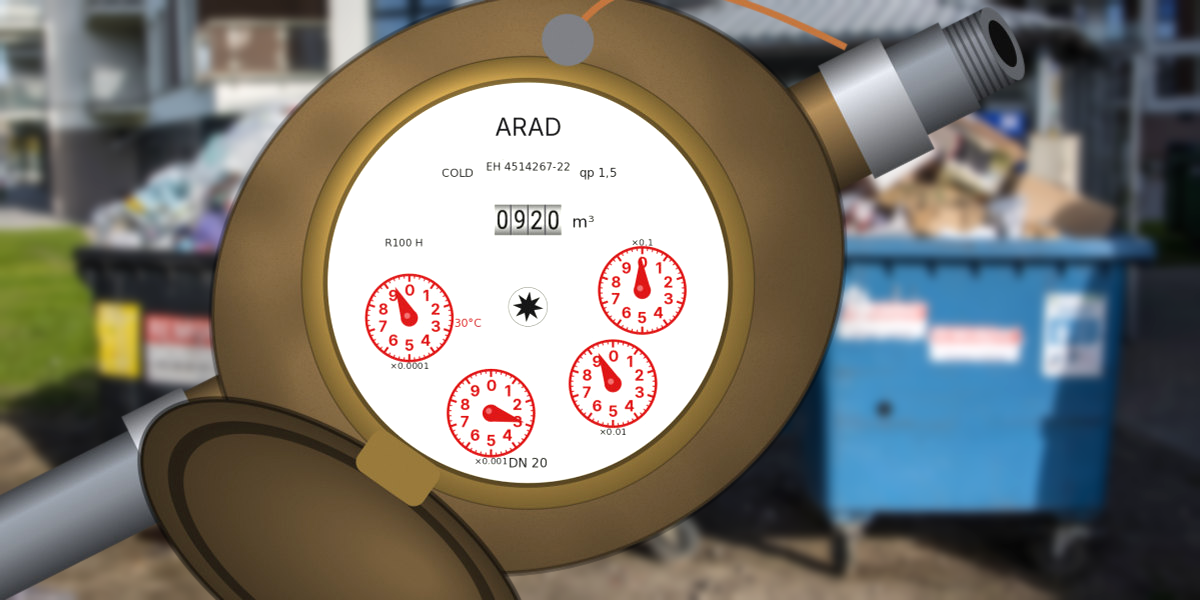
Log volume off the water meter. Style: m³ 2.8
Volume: m³ 919.9929
